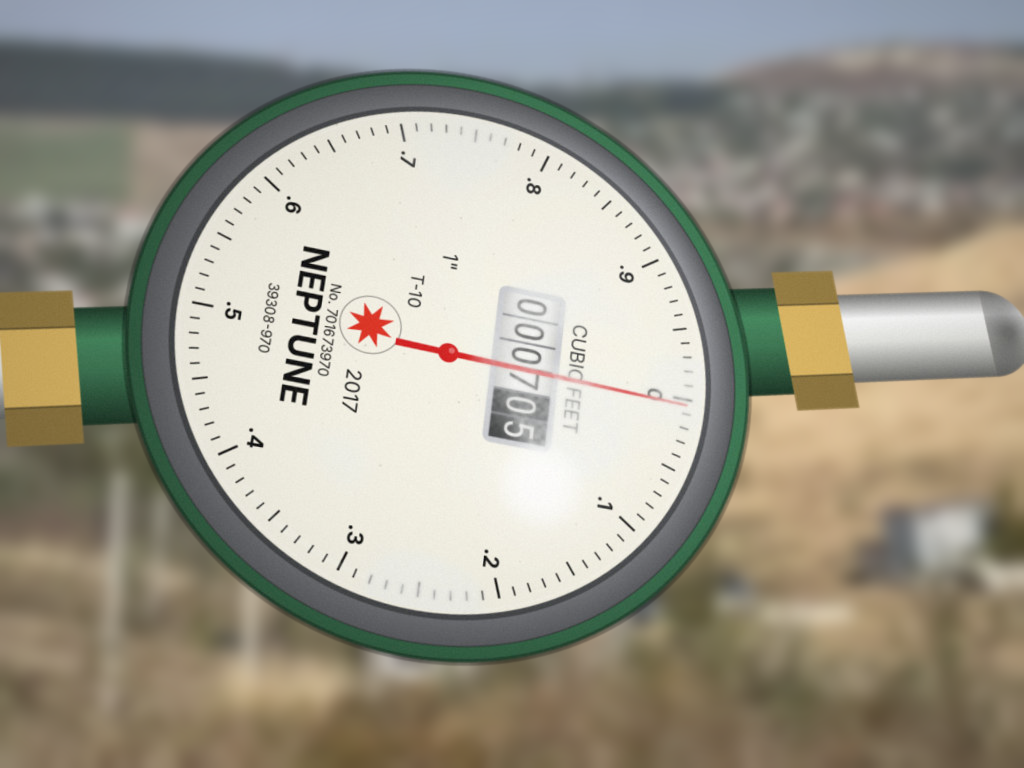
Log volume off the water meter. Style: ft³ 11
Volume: ft³ 705.00
